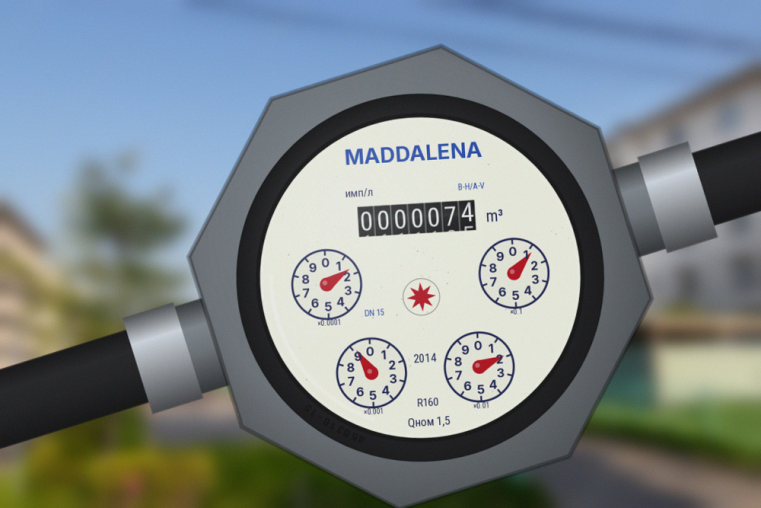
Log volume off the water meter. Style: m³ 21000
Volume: m³ 74.1191
